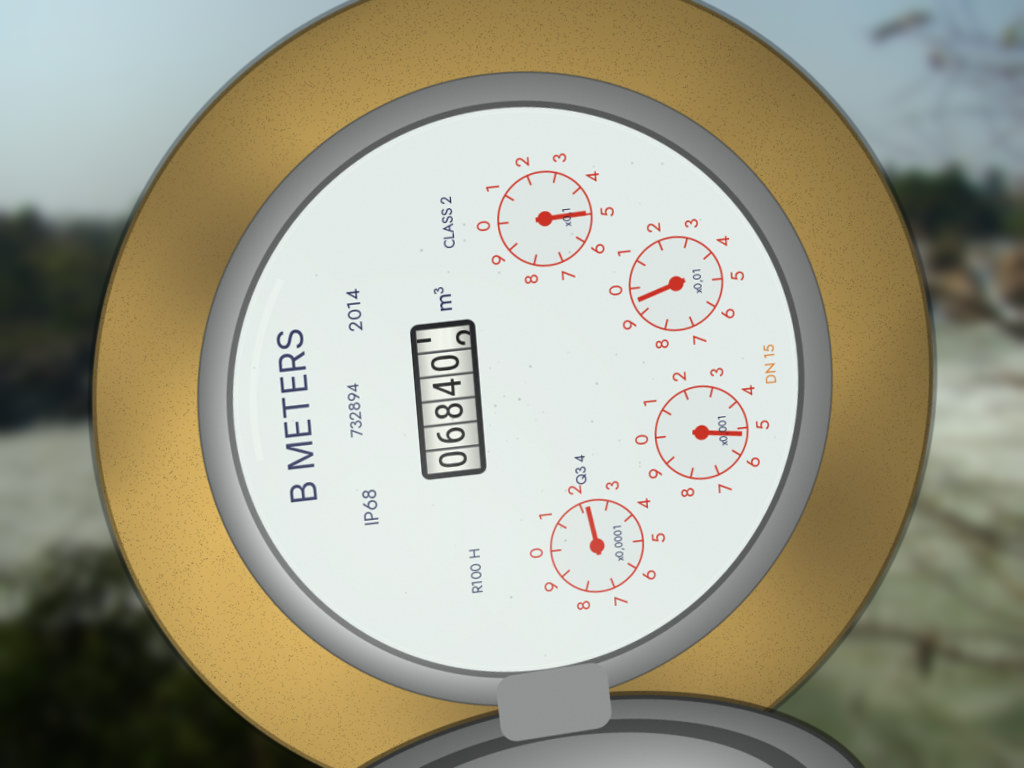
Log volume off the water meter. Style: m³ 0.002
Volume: m³ 68401.4952
